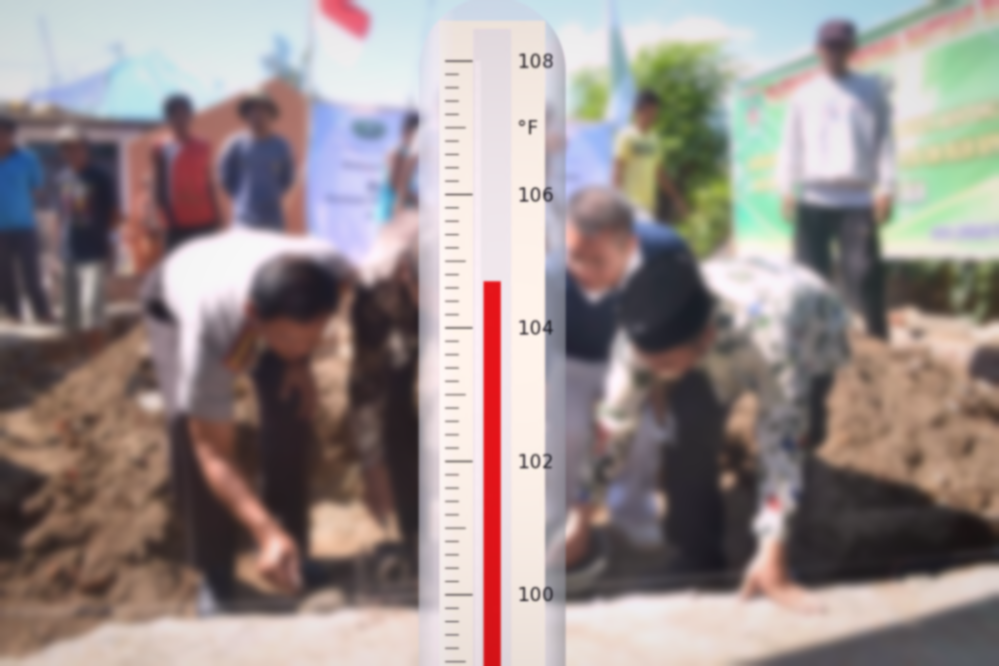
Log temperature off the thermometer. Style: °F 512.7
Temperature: °F 104.7
